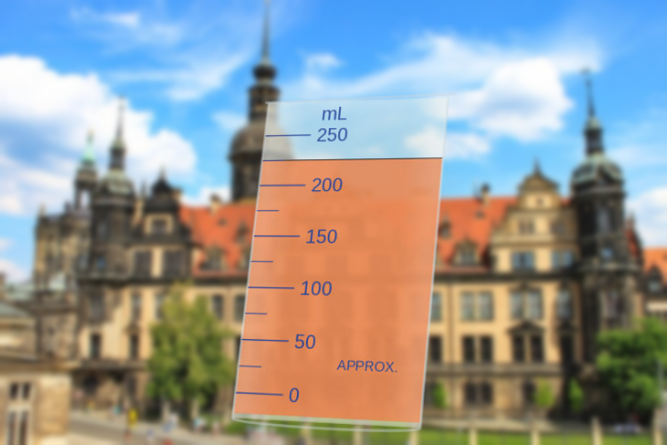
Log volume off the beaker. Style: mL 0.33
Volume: mL 225
